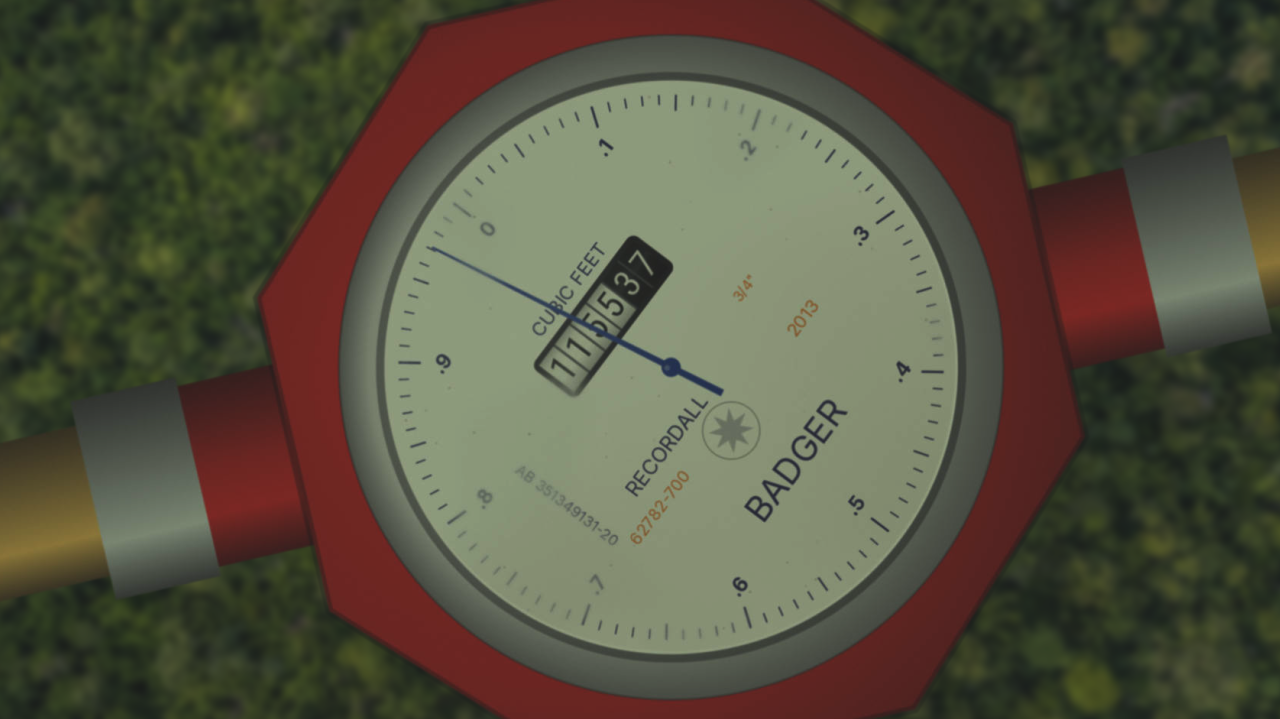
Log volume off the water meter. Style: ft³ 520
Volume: ft³ 115536.97
